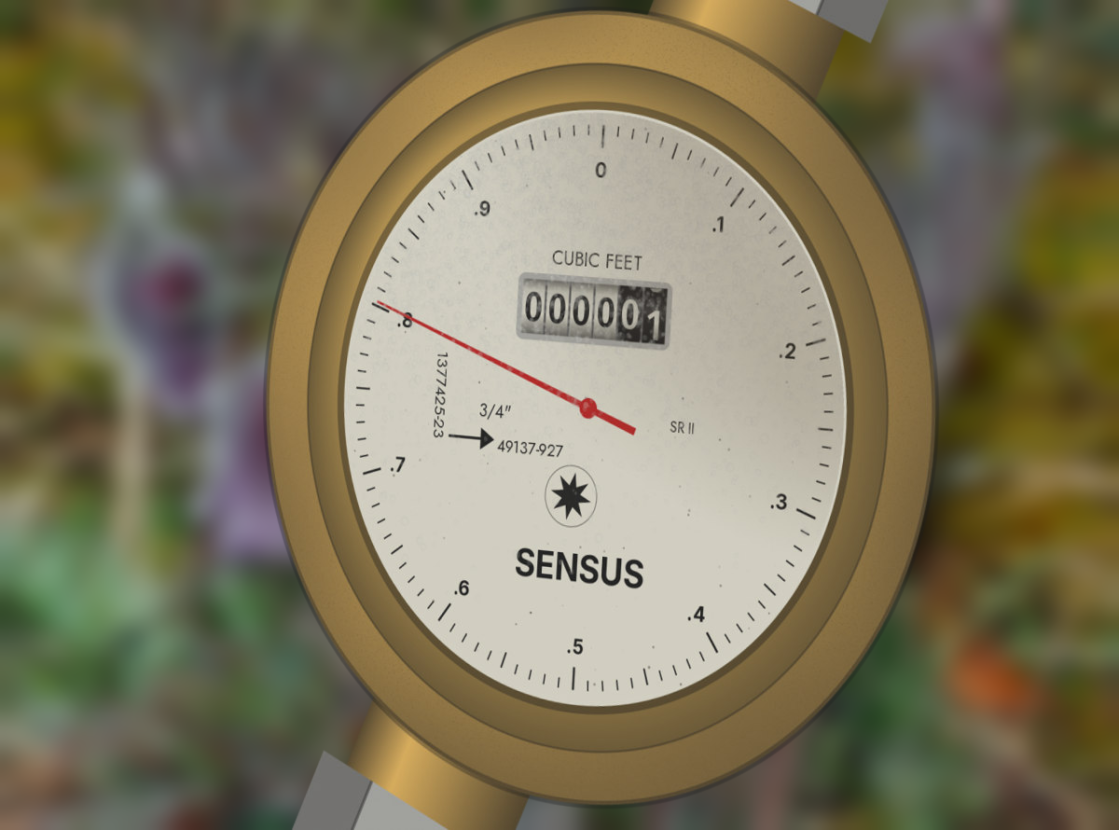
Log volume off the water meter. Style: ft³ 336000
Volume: ft³ 0.80
